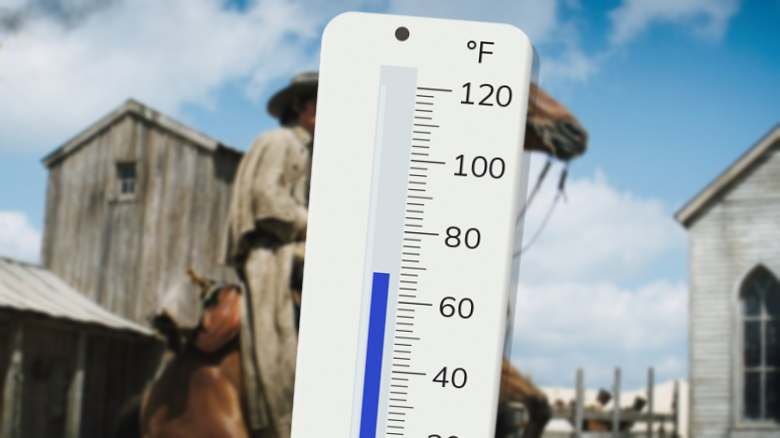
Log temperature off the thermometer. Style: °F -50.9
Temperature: °F 68
